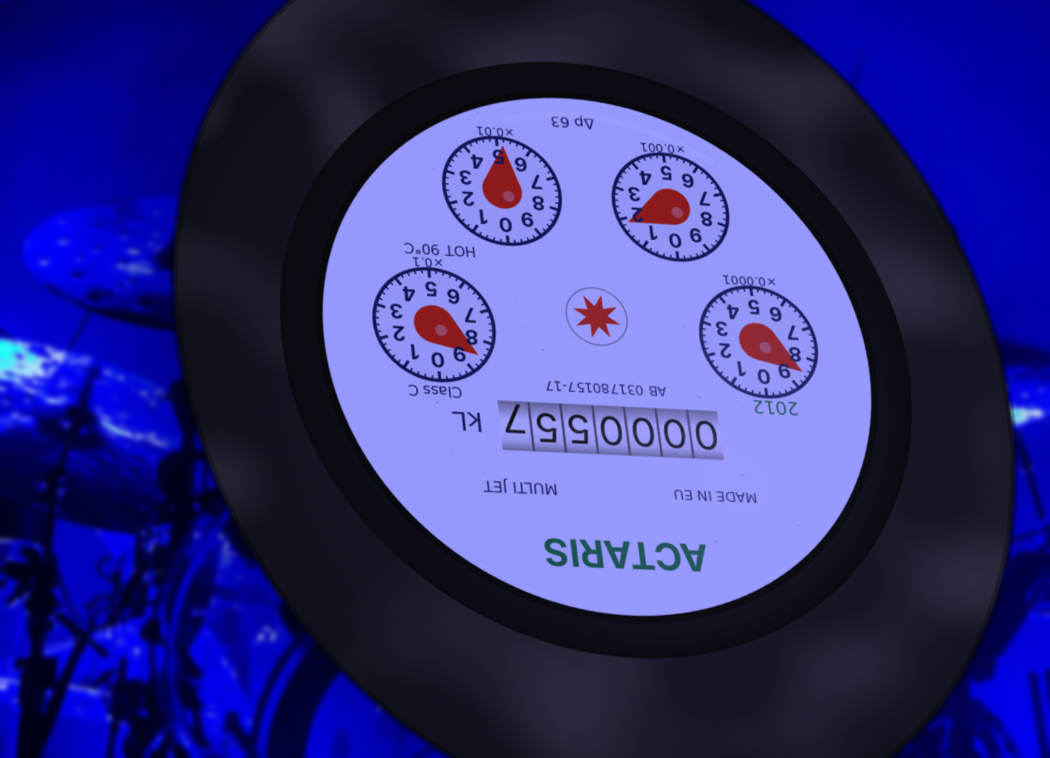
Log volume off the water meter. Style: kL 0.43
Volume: kL 556.8518
